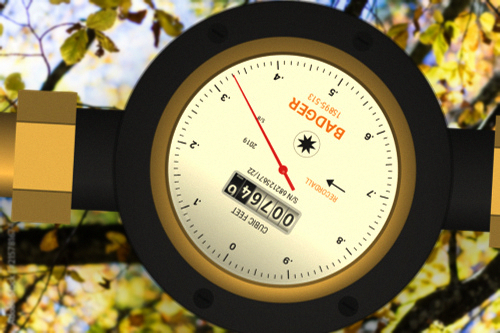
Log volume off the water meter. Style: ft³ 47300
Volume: ft³ 7646.33
